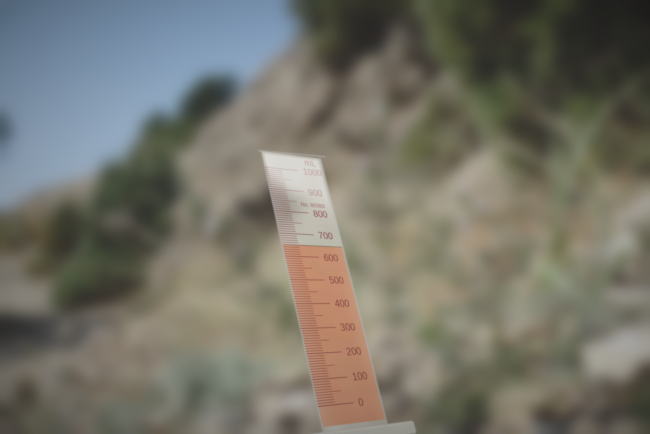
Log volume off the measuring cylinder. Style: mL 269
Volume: mL 650
